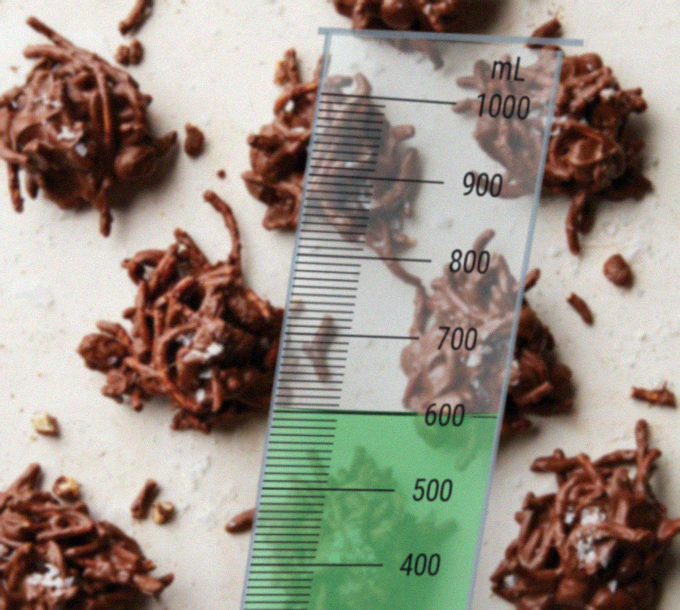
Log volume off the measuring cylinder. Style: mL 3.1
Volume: mL 600
